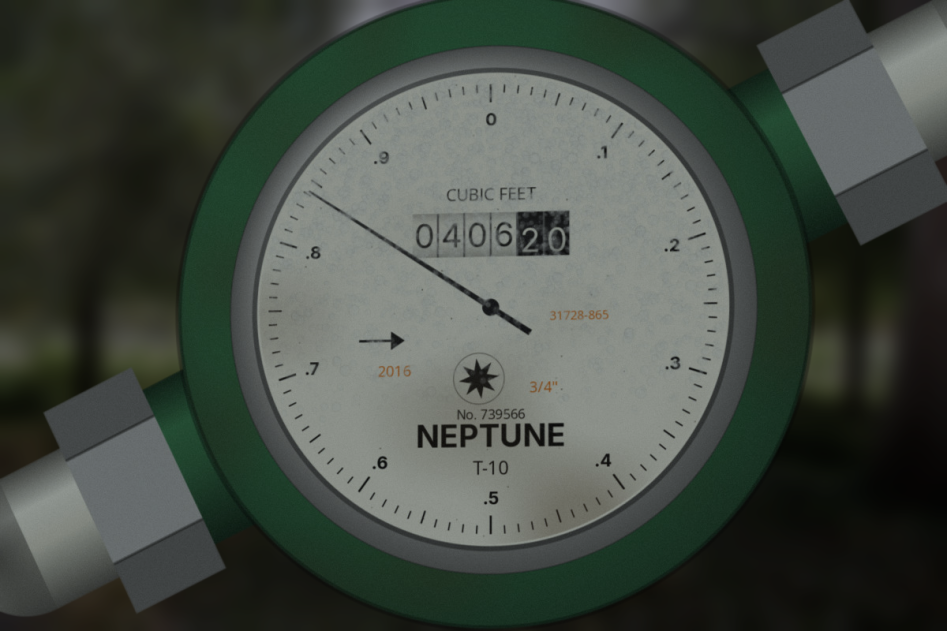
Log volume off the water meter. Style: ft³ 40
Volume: ft³ 40619.84
